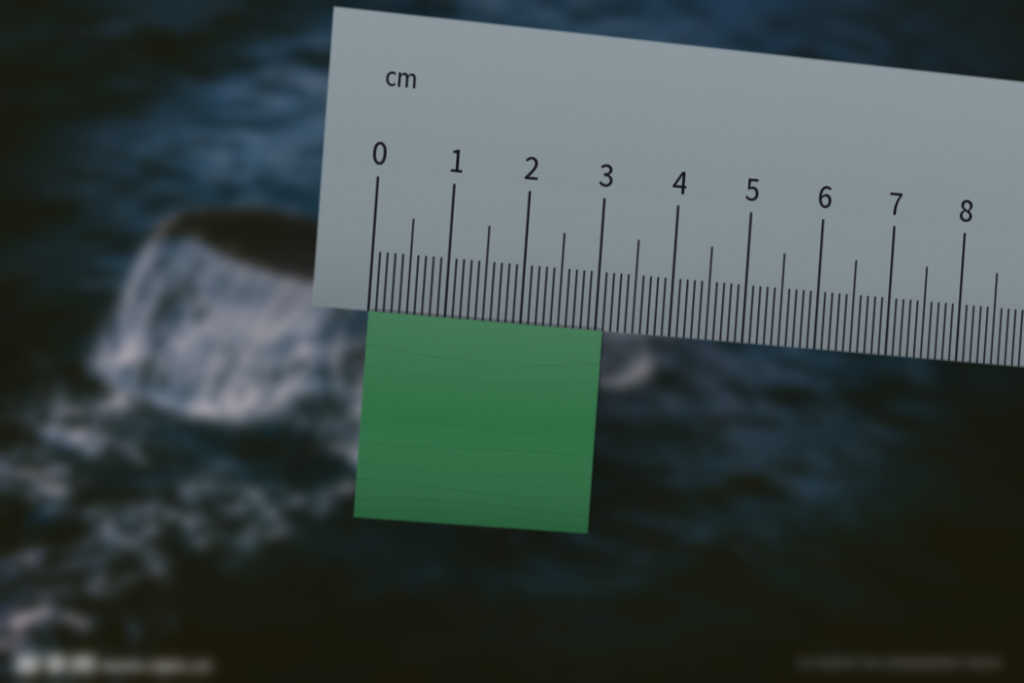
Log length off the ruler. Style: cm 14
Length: cm 3.1
